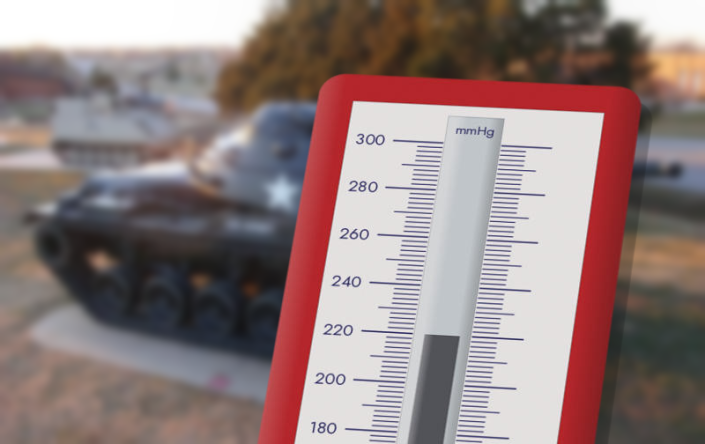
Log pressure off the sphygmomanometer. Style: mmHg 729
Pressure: mmHg 220
